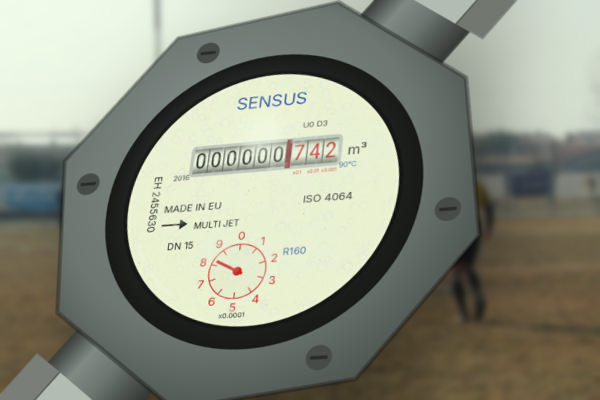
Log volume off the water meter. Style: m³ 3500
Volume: m³ 0.7428
